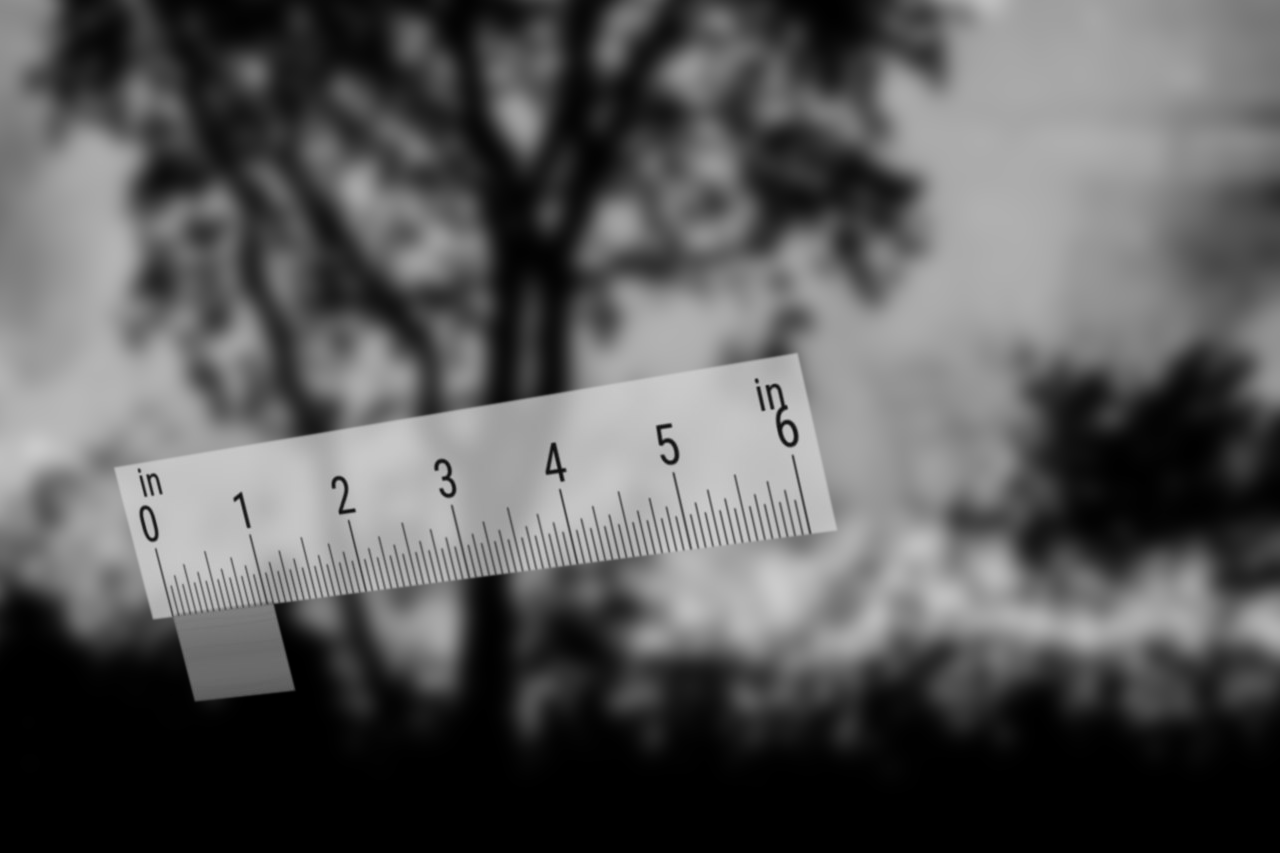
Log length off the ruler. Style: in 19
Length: in 1.0625
